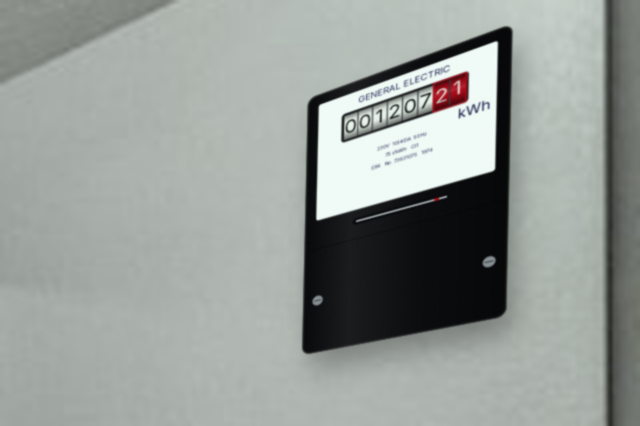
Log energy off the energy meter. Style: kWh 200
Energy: kWh 1207.21
